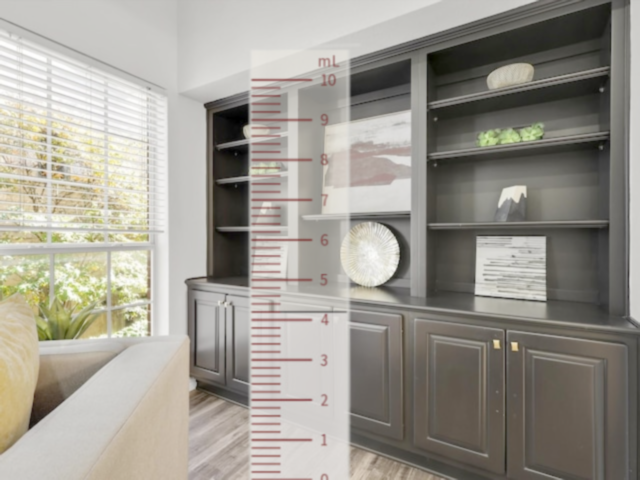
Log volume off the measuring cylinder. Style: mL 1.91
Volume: mL 4.2
